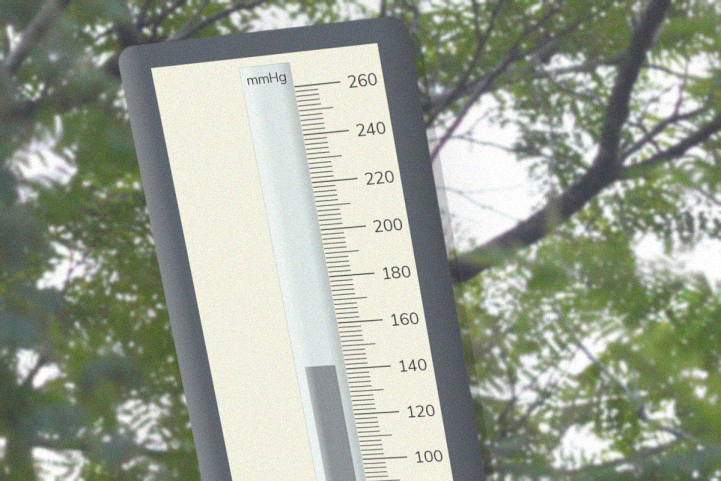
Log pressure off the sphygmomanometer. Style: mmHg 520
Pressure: mmHg 142
